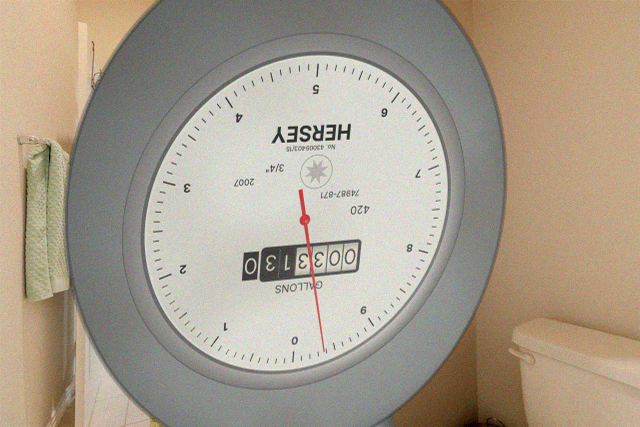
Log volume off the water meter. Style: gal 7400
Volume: gal 33129.6
